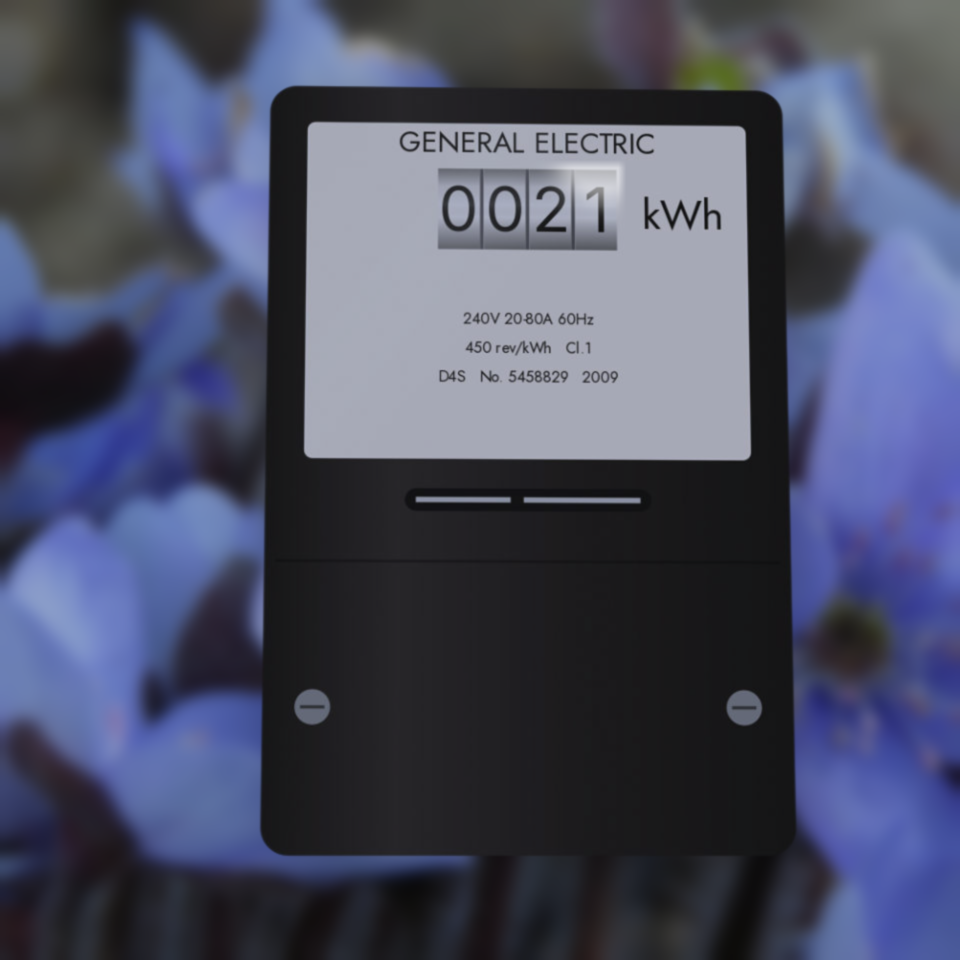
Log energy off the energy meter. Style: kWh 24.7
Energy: kWh 21
